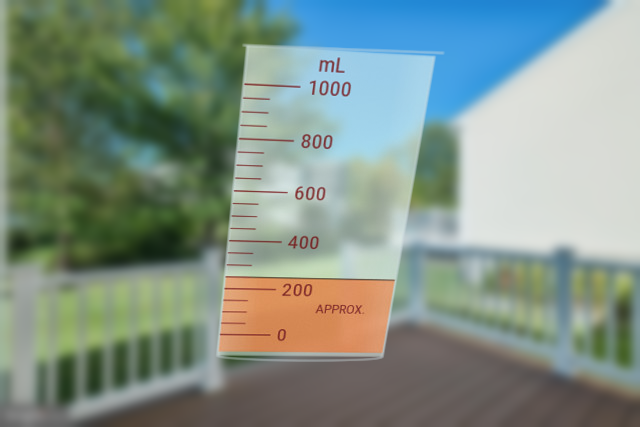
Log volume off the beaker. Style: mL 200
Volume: mL 250
